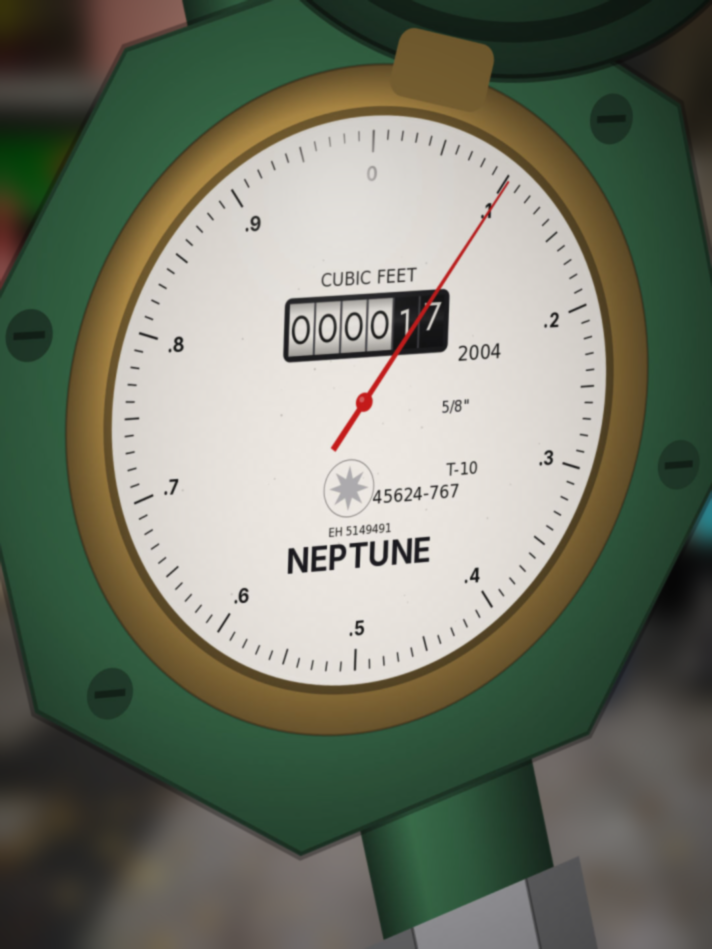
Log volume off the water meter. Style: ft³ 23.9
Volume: ft³ 17.10
